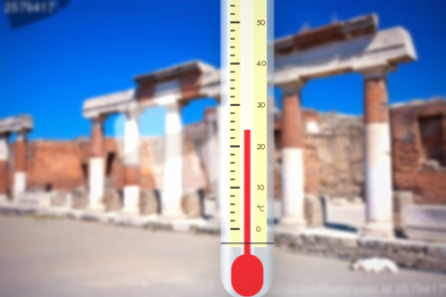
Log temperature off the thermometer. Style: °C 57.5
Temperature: °C 24
